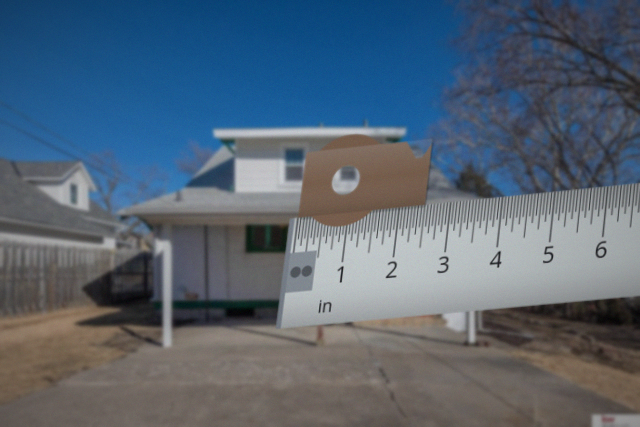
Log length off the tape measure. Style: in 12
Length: in 2.5
